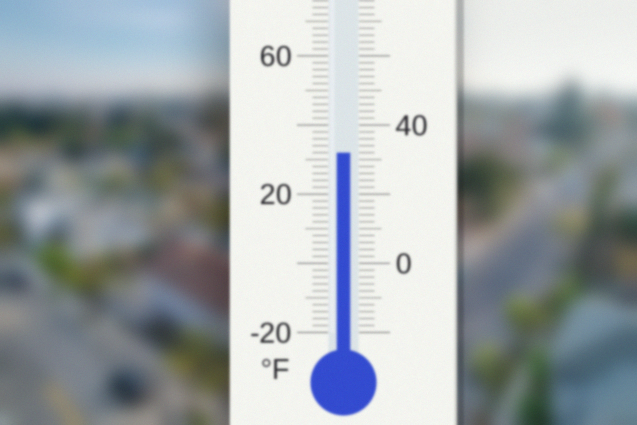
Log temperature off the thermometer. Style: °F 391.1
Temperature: °F 32
